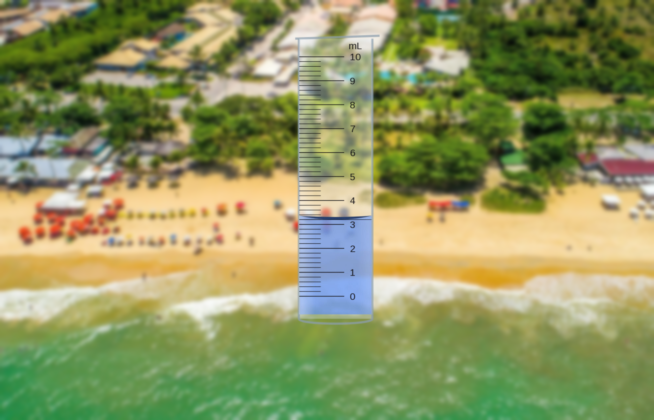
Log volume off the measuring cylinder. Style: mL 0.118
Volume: mL 3.2
